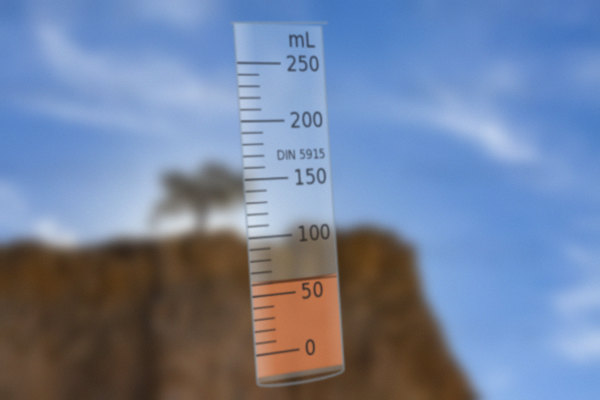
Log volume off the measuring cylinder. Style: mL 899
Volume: mL 60
